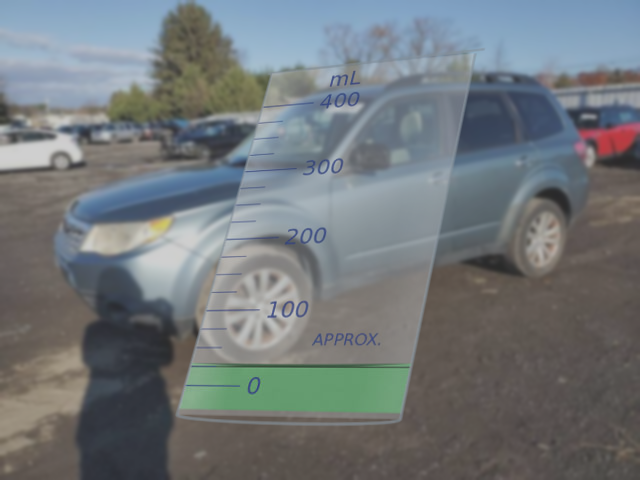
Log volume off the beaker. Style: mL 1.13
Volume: mL 25
